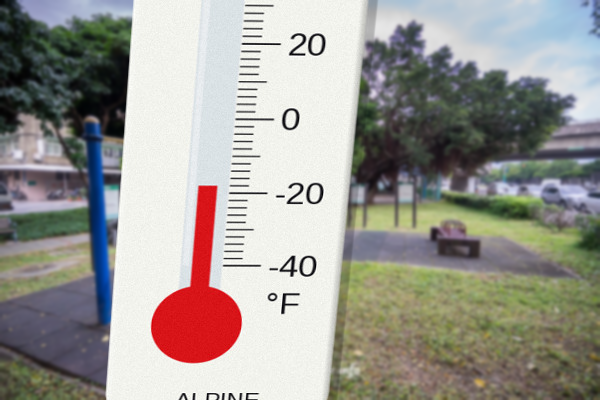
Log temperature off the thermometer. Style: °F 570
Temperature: °F -18
